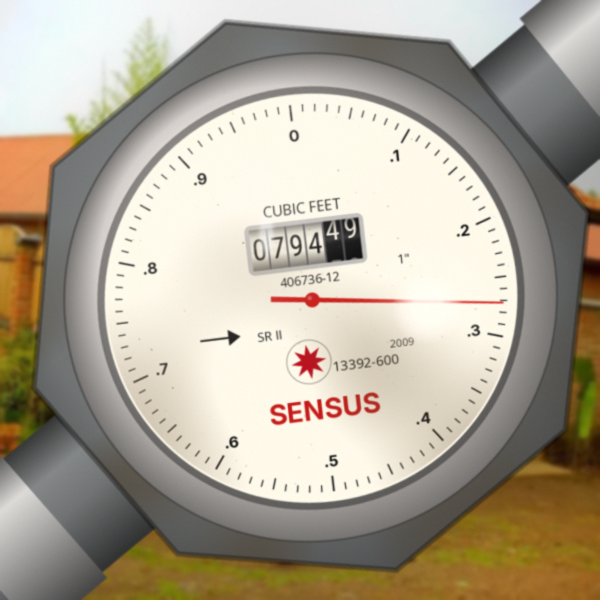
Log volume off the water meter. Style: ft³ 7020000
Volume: ft³ 79449.27
